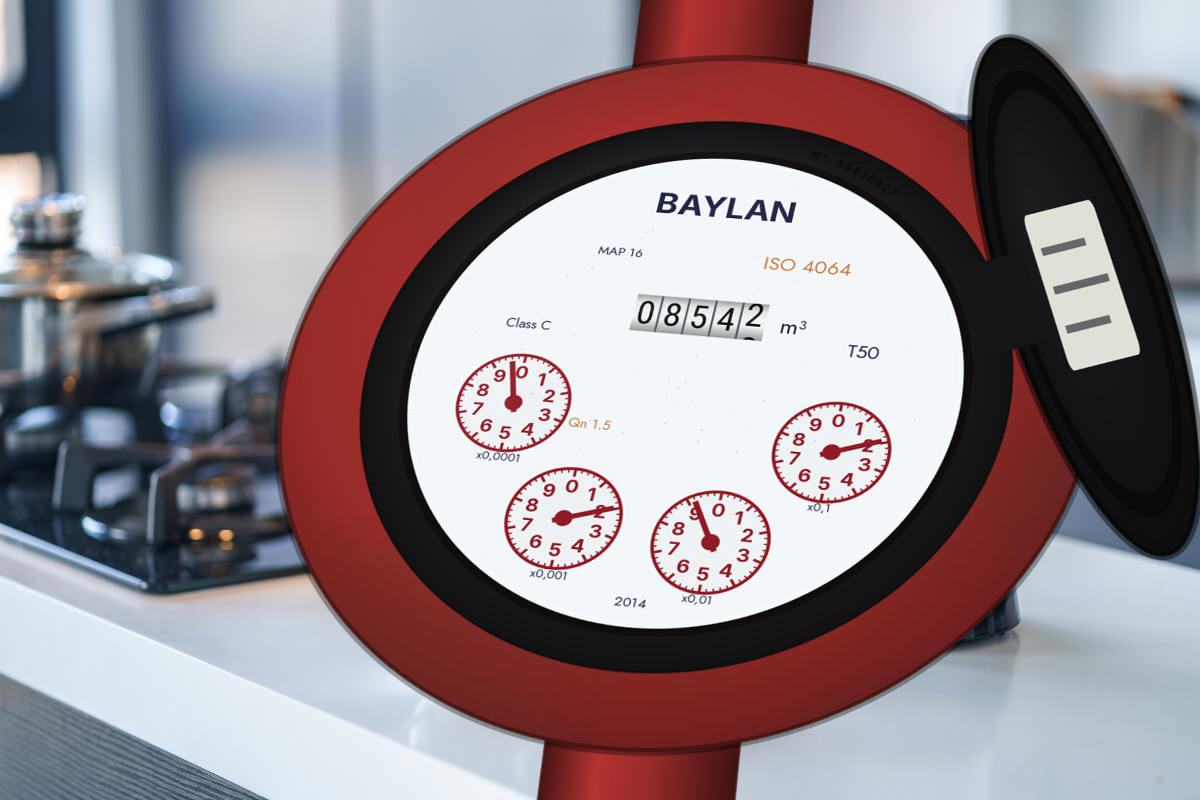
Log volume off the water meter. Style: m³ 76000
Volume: m³ 8542.1919
